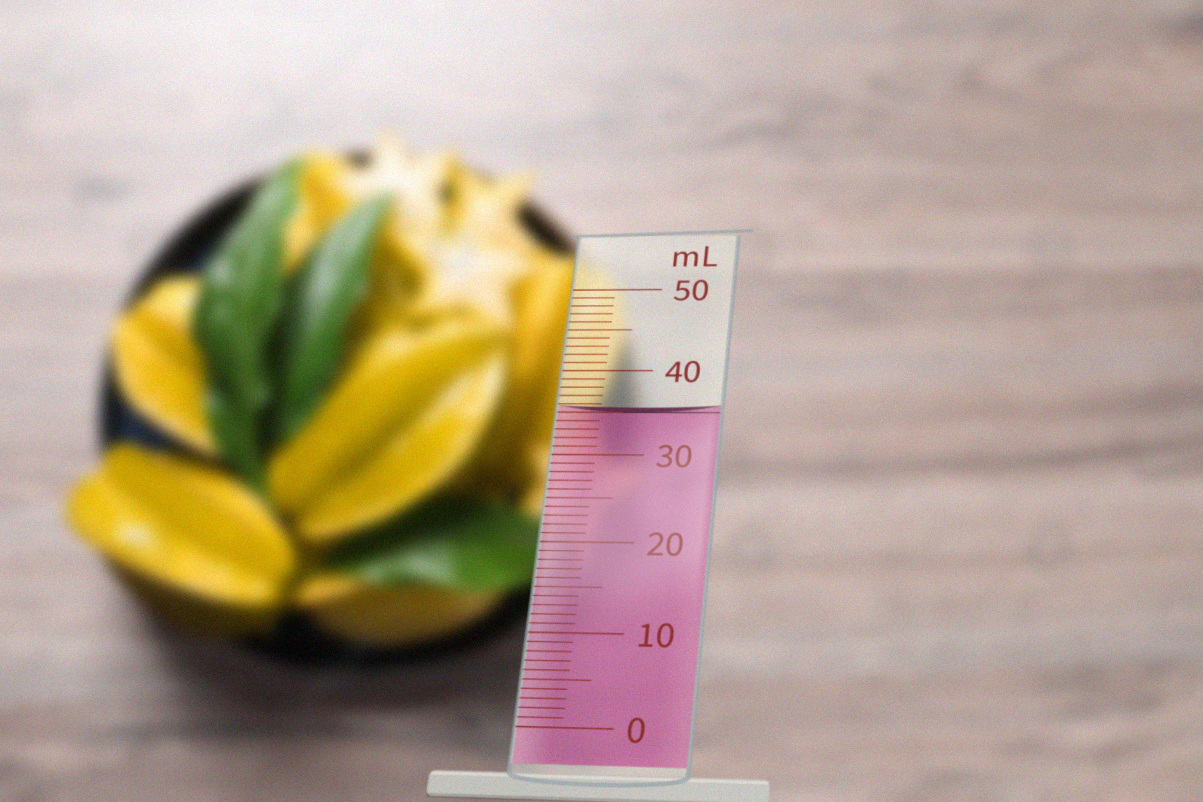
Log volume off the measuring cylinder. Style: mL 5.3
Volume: mL 35
